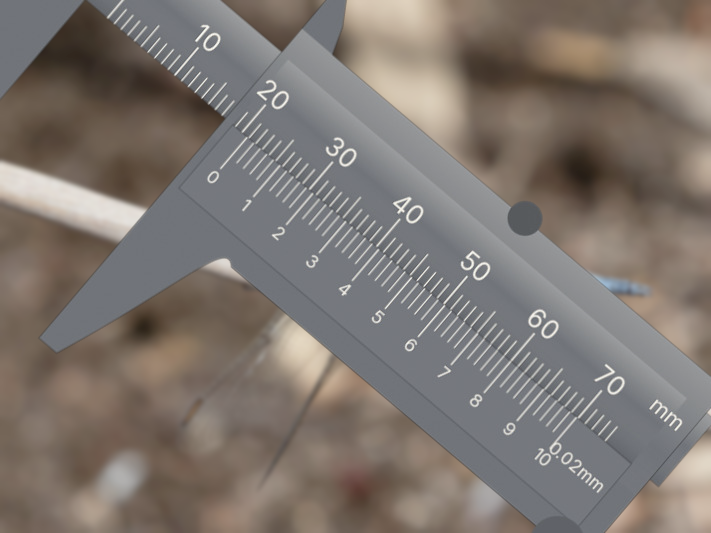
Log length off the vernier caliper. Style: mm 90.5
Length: mm 20.8
